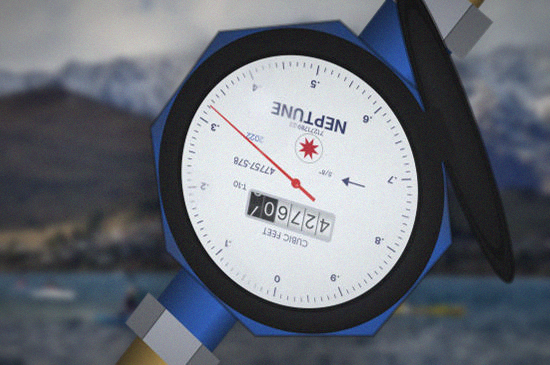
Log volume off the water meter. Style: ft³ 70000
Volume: ft³ 427607.32
